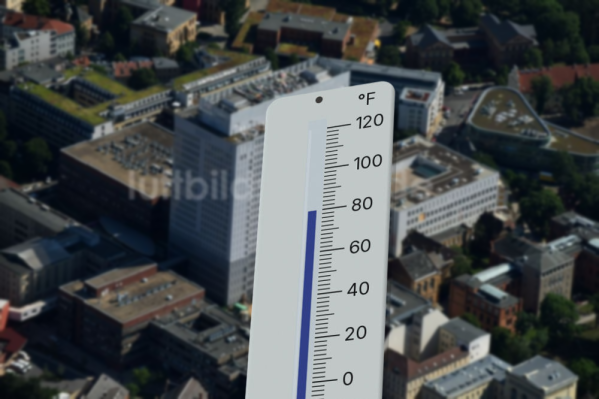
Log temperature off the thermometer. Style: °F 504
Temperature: °F 80
